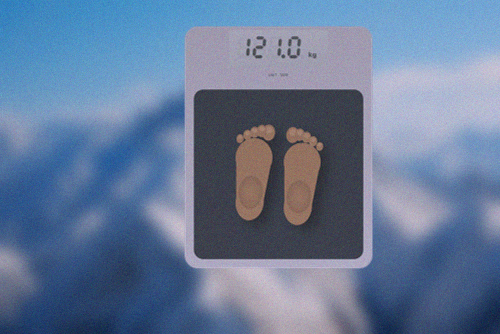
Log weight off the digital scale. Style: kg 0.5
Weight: kg 121.0
